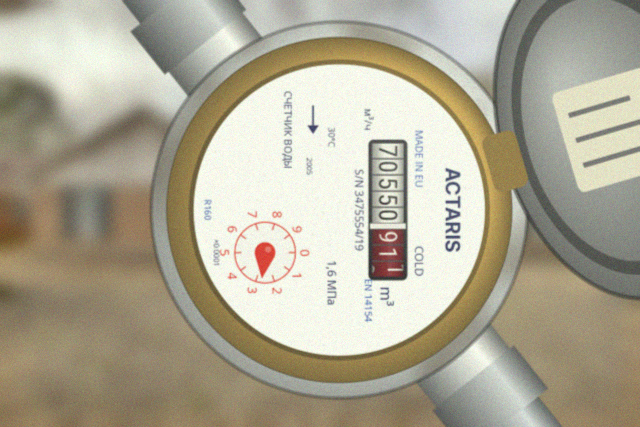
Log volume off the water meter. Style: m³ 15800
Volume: m³ 70550.9112
